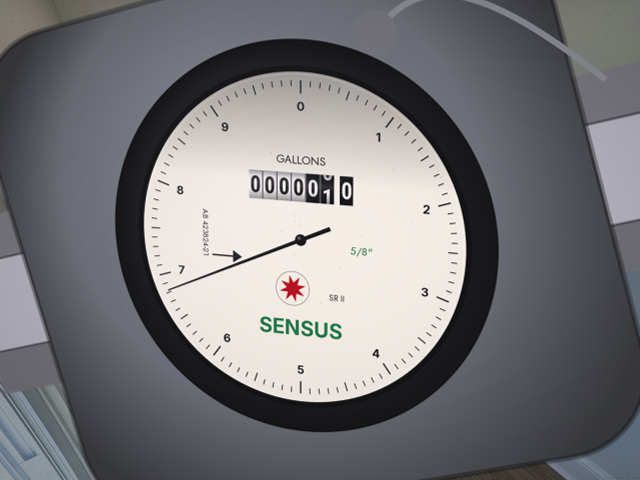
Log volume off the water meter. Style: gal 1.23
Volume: gal 6.8
